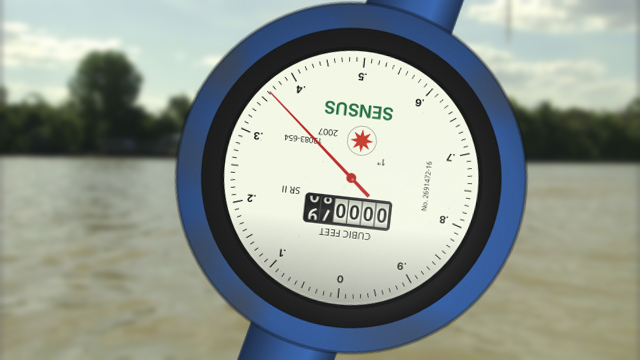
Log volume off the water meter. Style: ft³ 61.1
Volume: ft³ 79.36
